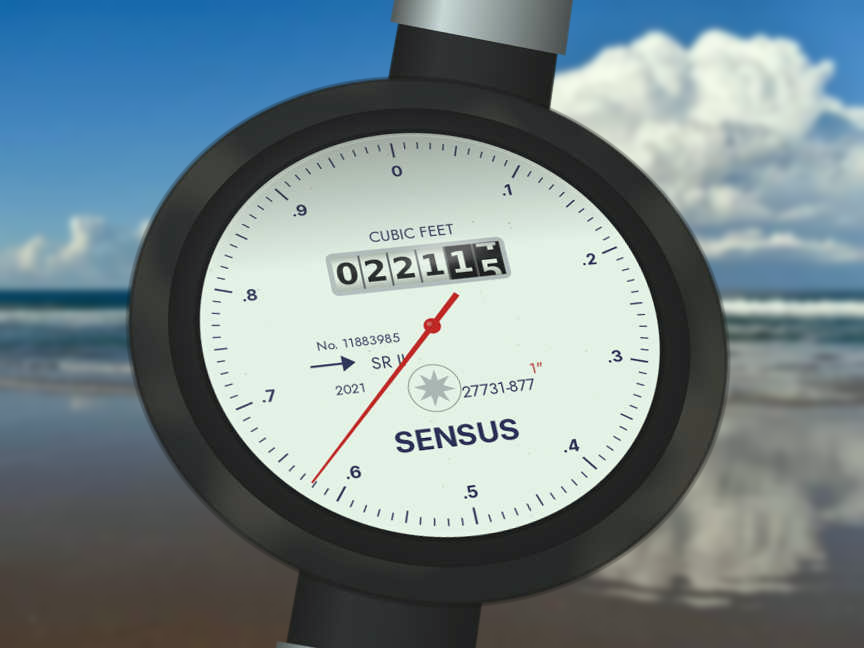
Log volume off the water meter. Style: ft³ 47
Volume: ft³ 22114.62
